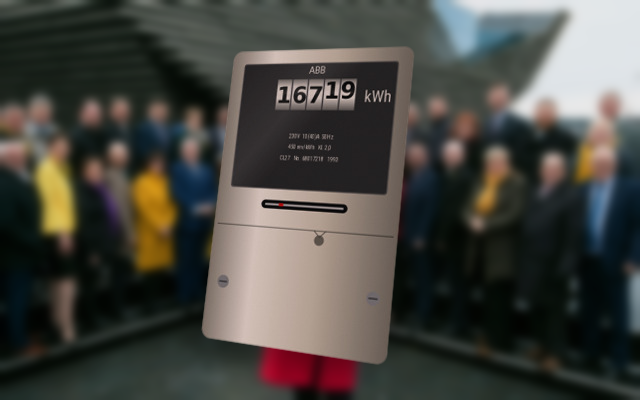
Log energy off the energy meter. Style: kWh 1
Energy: kWh 16719
